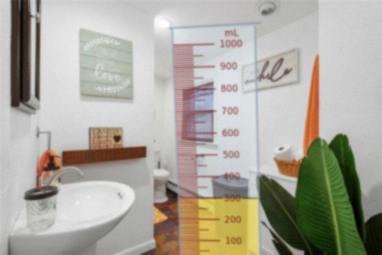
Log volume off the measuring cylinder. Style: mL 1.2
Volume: mL 300
